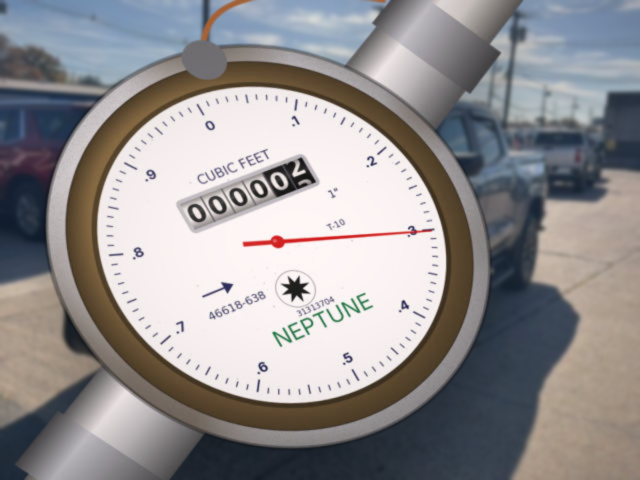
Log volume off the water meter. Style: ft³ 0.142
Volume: ft³ 2.30
